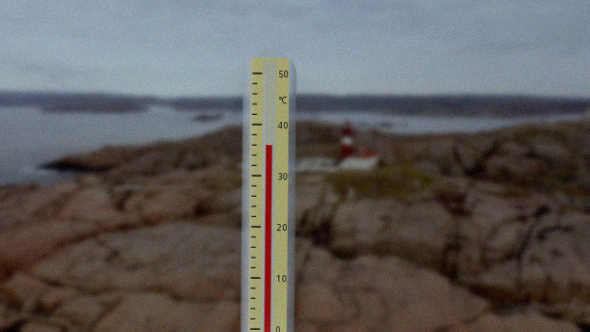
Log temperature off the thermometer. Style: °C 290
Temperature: °C 36
